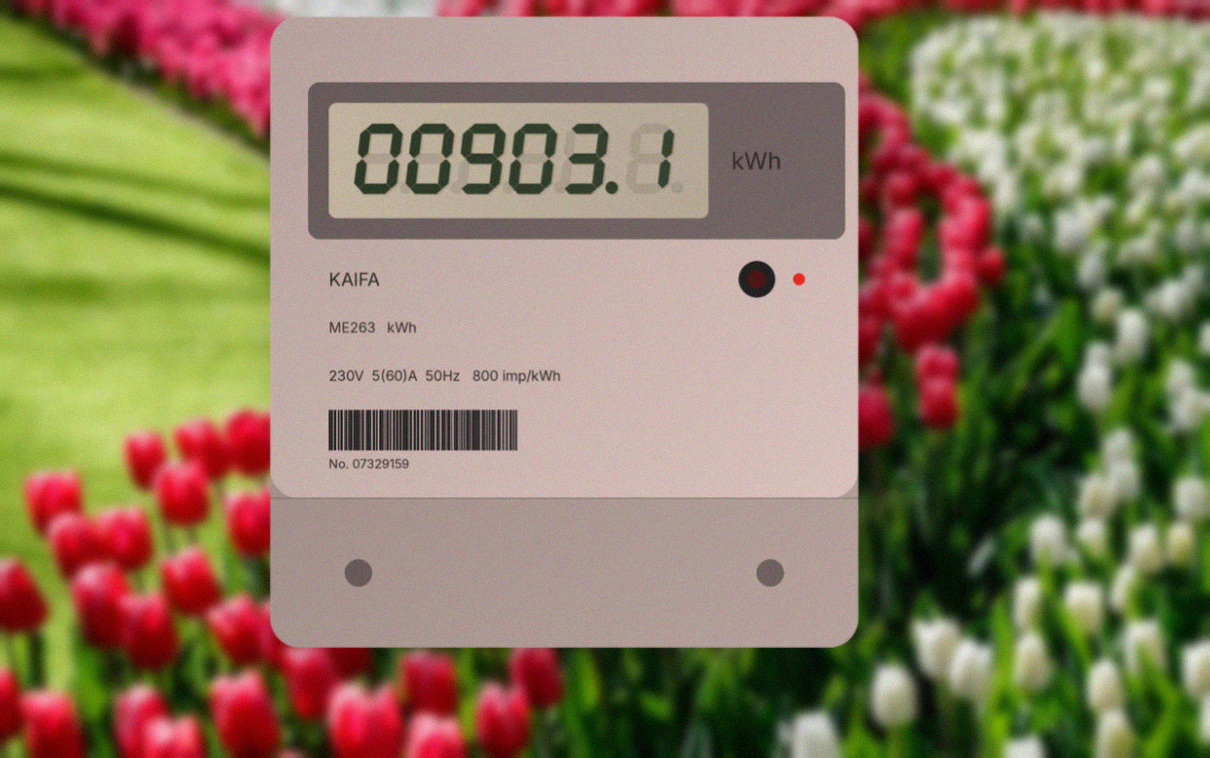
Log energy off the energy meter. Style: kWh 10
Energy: kWh 903.1
